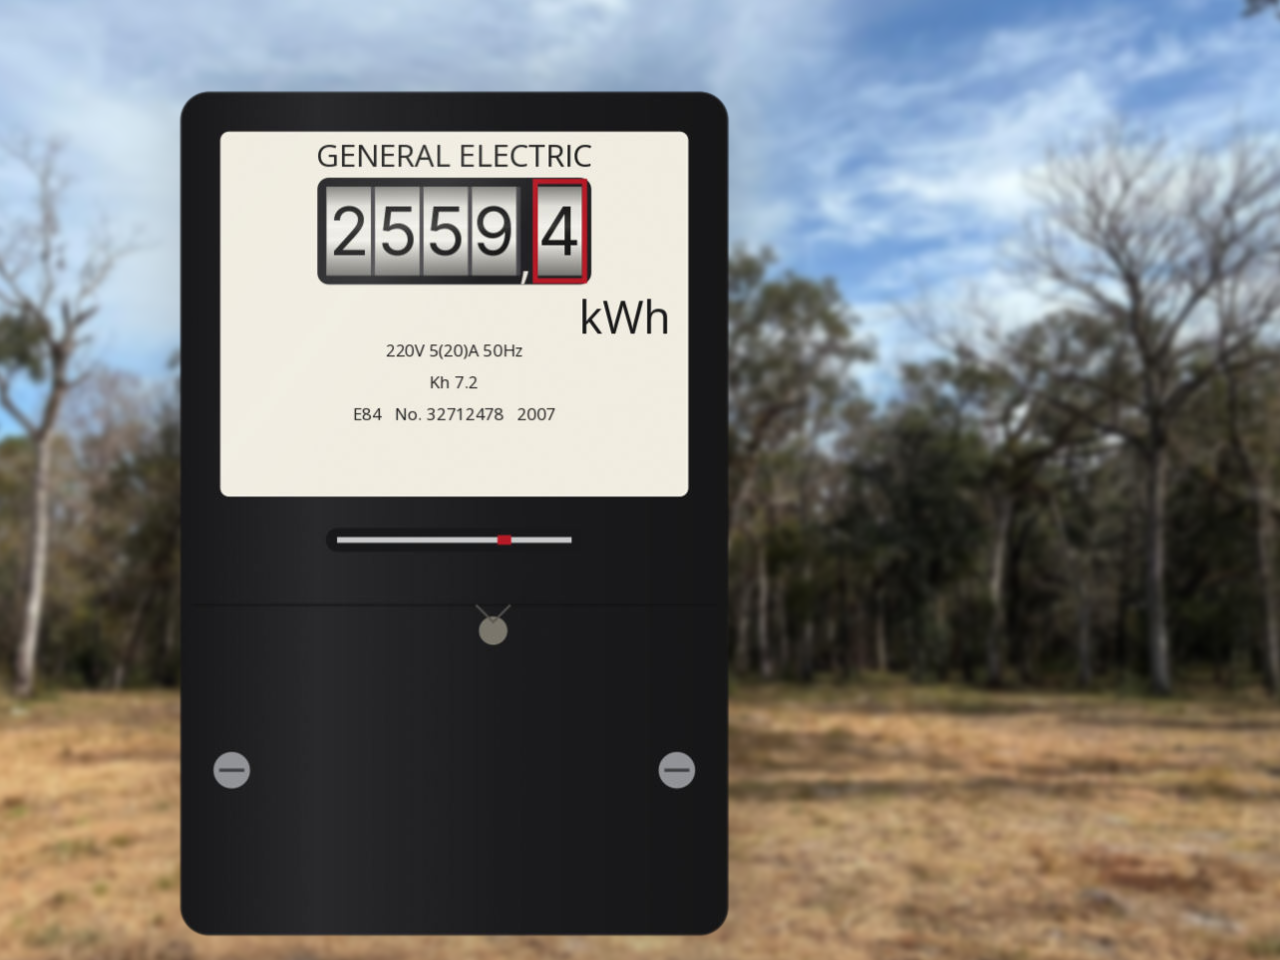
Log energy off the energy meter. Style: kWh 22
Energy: kWh 2559.4
